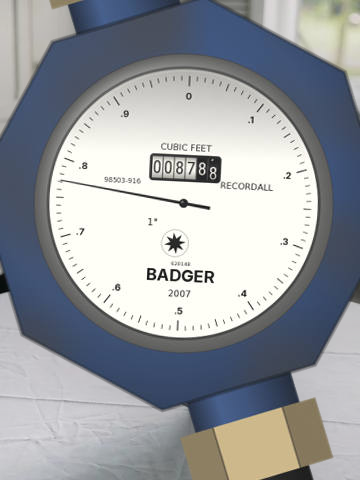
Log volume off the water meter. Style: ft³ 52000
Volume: ft³ 8787.77
